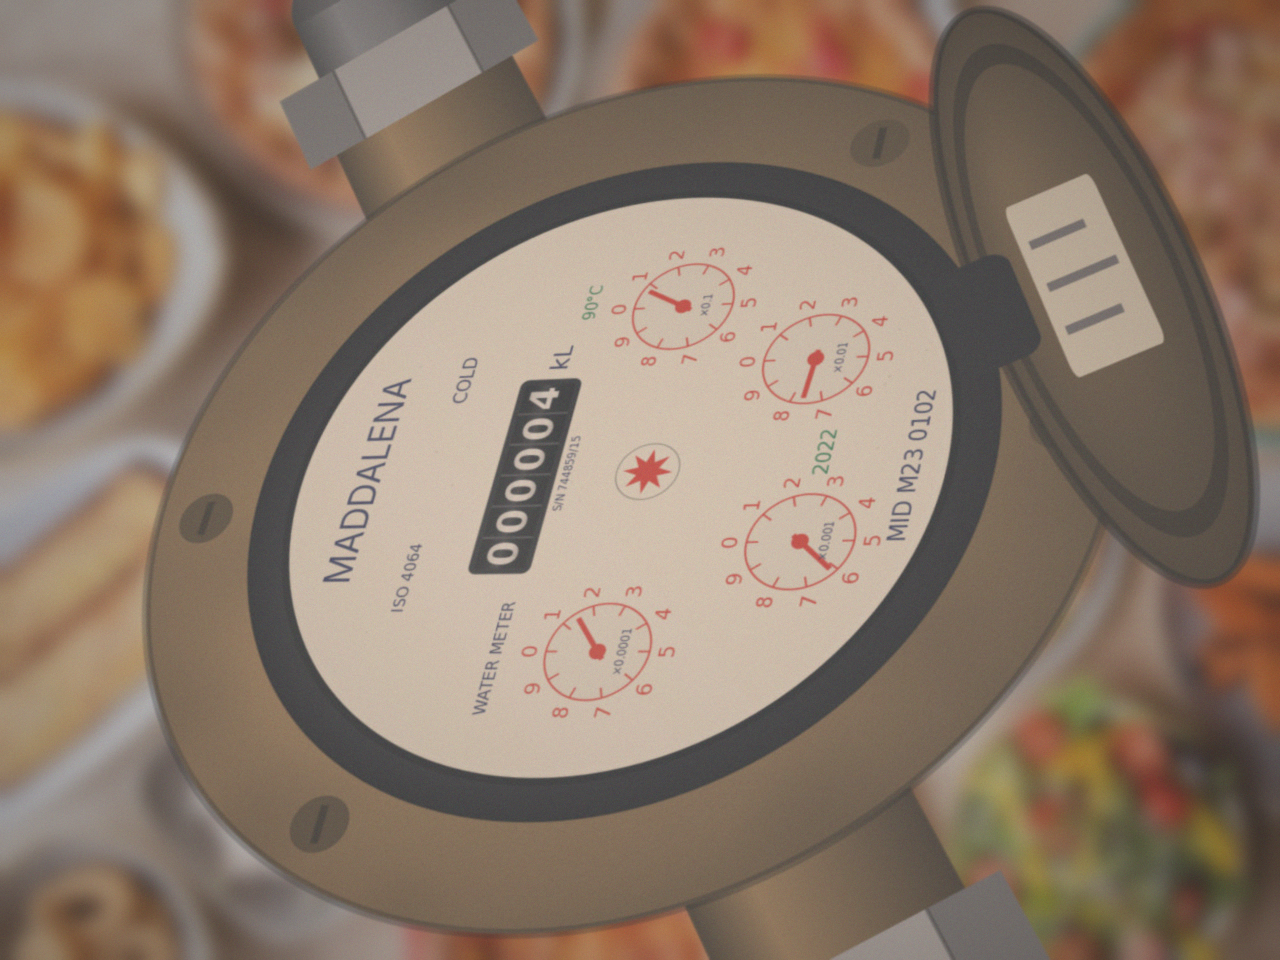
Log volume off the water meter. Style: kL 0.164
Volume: kL 4.0761
